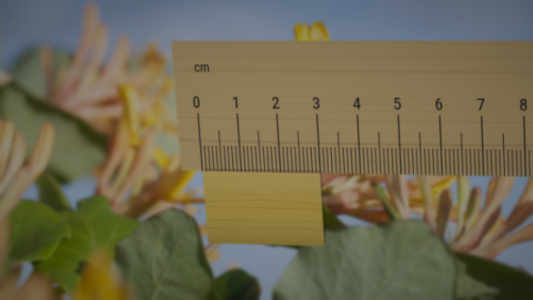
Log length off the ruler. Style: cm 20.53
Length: cm 3
